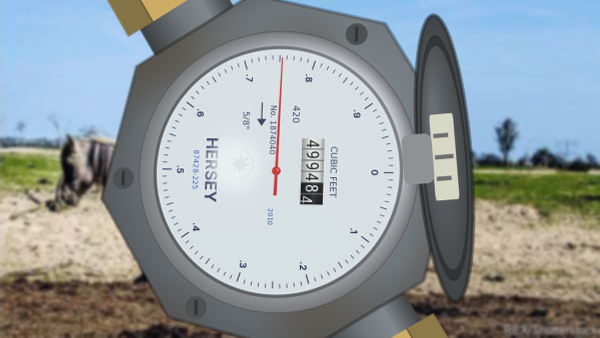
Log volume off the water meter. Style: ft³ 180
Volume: ft³ 499483.75
